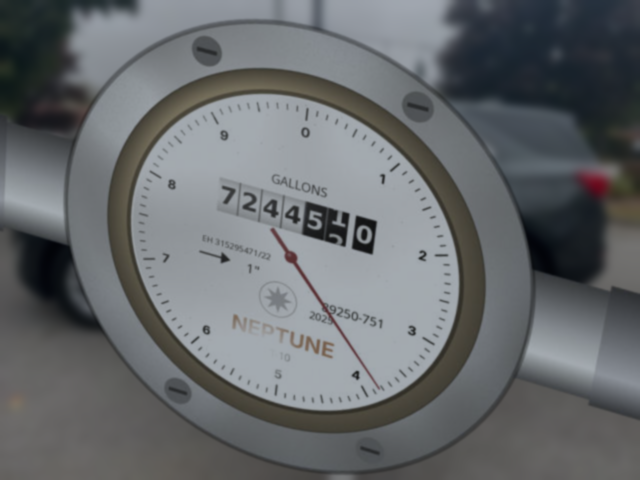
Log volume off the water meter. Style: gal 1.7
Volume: gal 7244513.8
